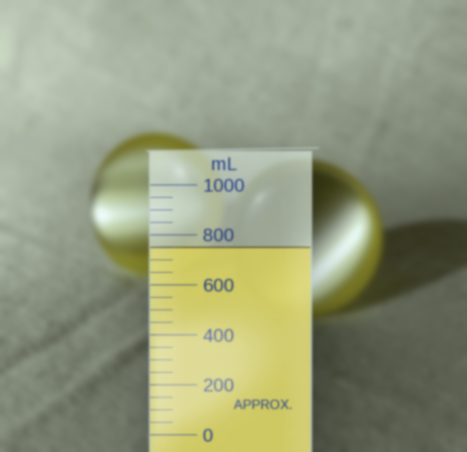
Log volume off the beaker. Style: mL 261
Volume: mL 750
